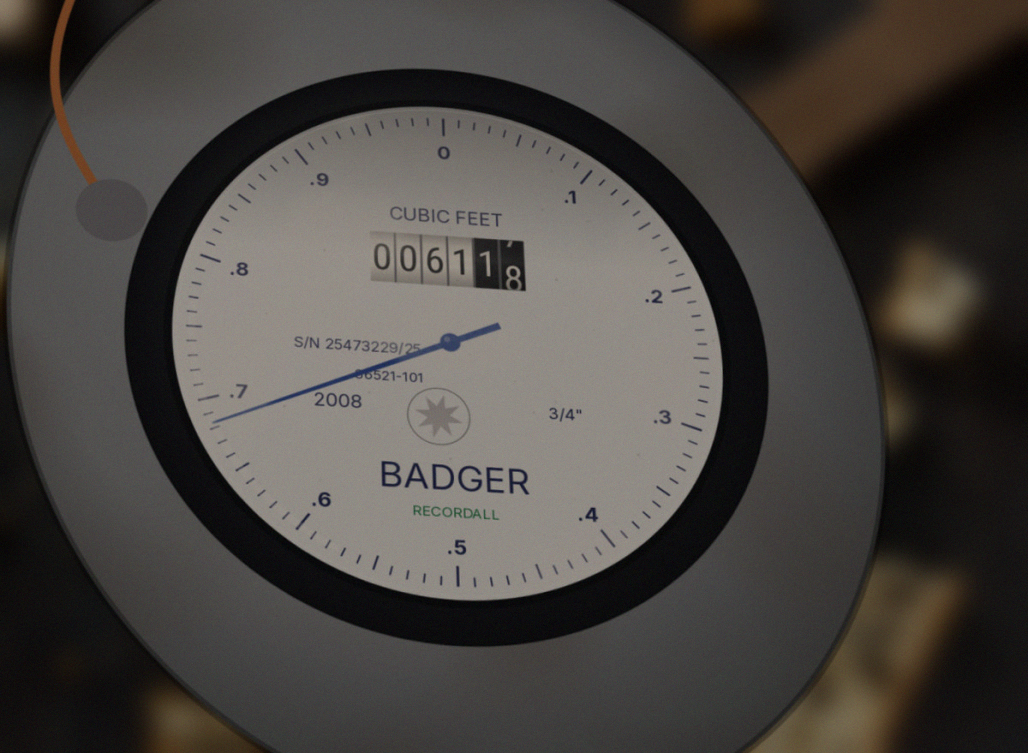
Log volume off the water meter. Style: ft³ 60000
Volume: ft³ 6117.68
